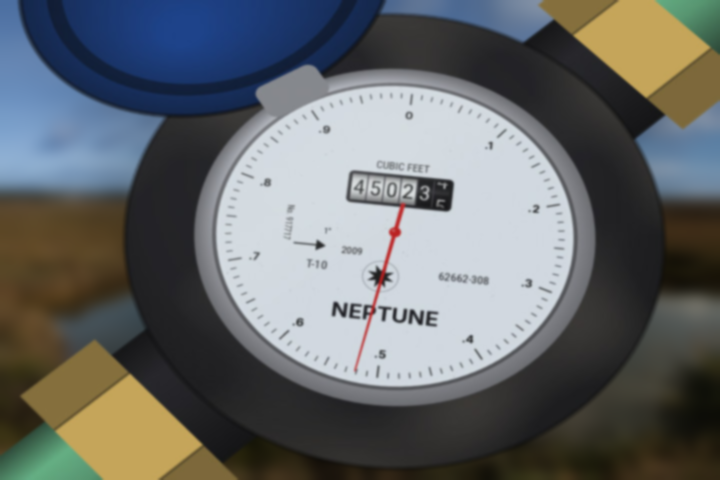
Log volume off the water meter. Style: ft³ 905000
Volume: ft³ 450234.52
